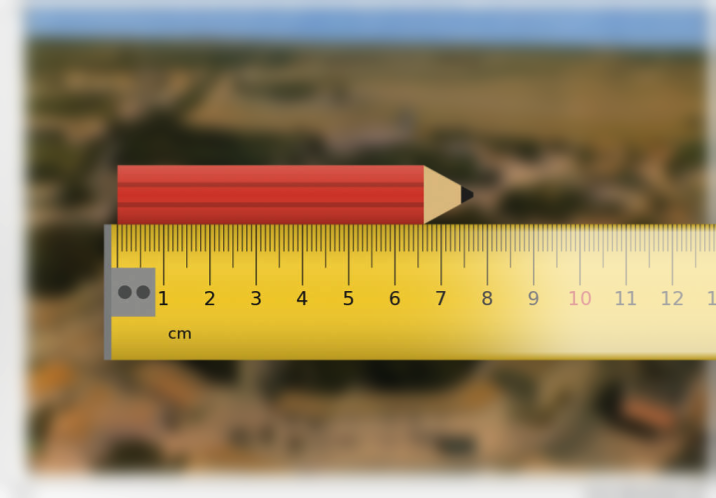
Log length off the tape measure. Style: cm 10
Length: cm 7.7
